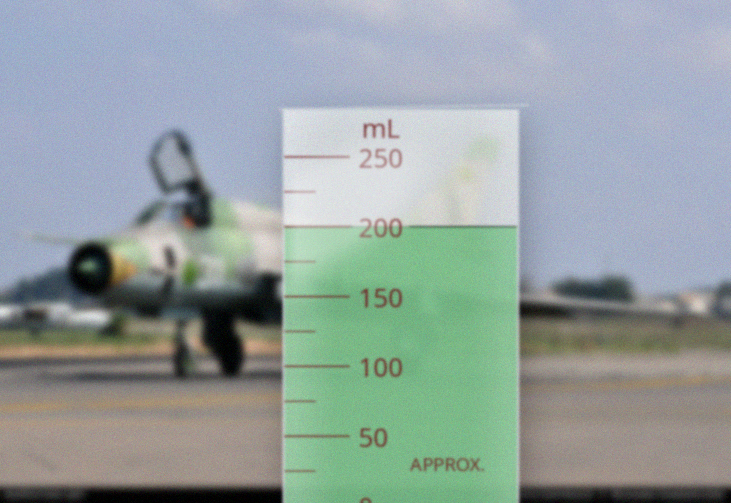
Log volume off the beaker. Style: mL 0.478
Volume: mL 200
